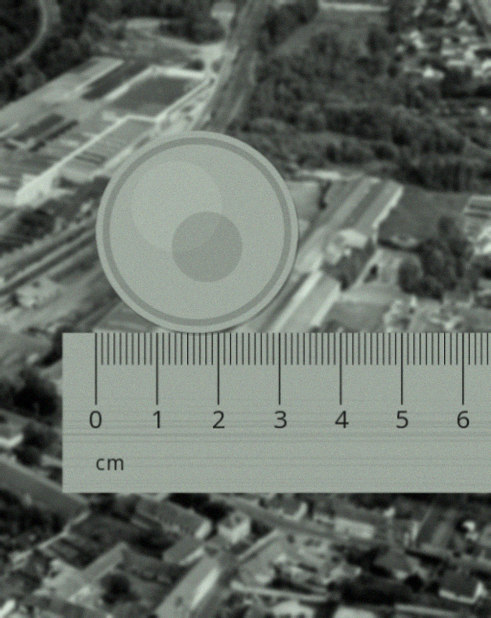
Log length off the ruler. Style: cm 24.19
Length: cm 3.3
